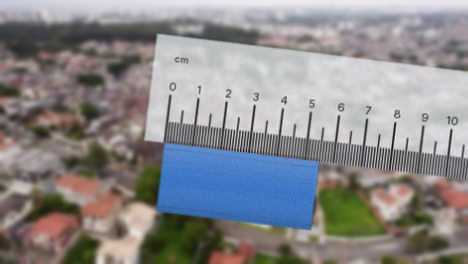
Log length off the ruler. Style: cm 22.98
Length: cm 5.5
